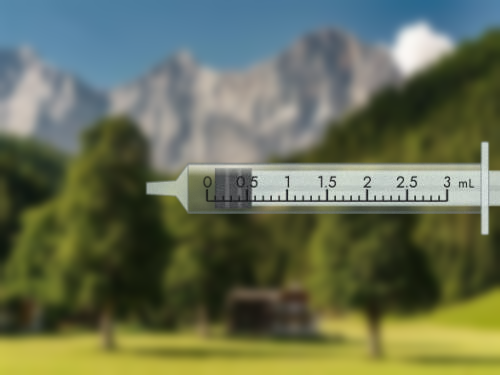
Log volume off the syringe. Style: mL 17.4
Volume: mL 0.1
